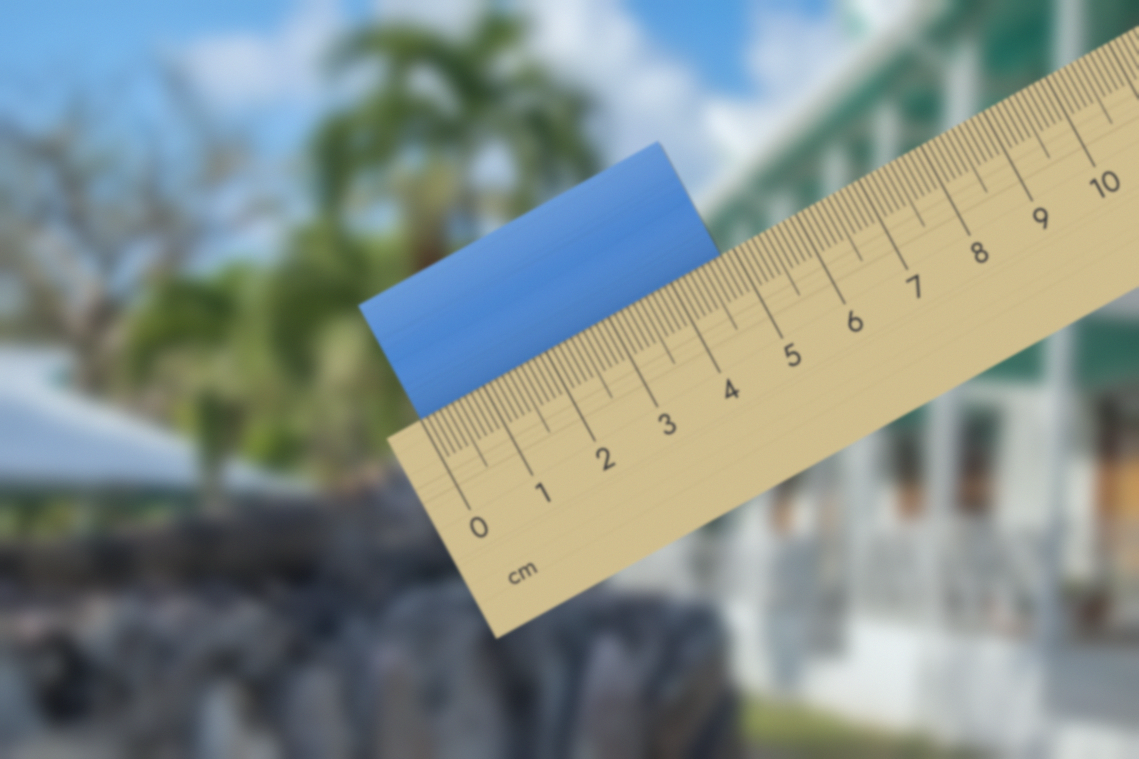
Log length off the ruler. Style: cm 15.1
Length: cm 4.8
